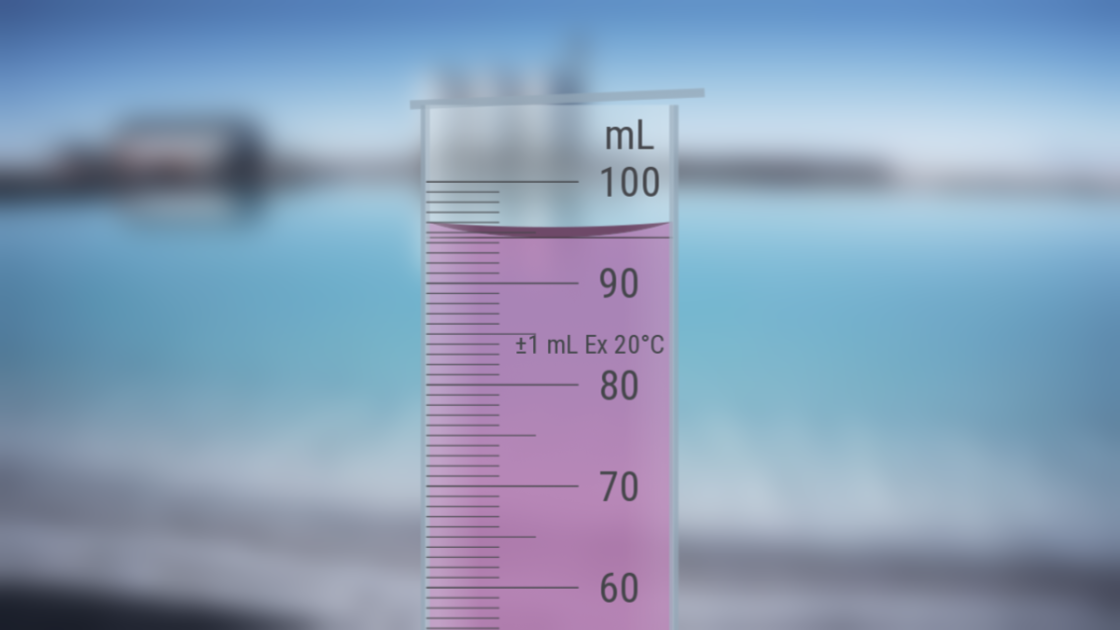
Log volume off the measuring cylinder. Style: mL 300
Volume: mL 94.5
